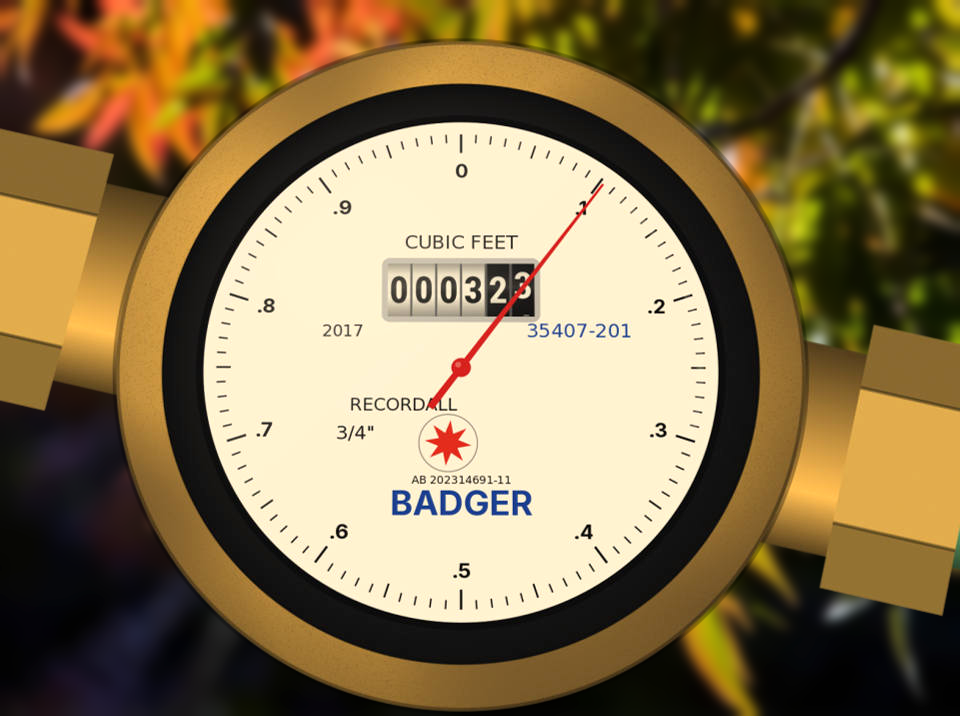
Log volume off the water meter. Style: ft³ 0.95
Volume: ft³ 323.10
